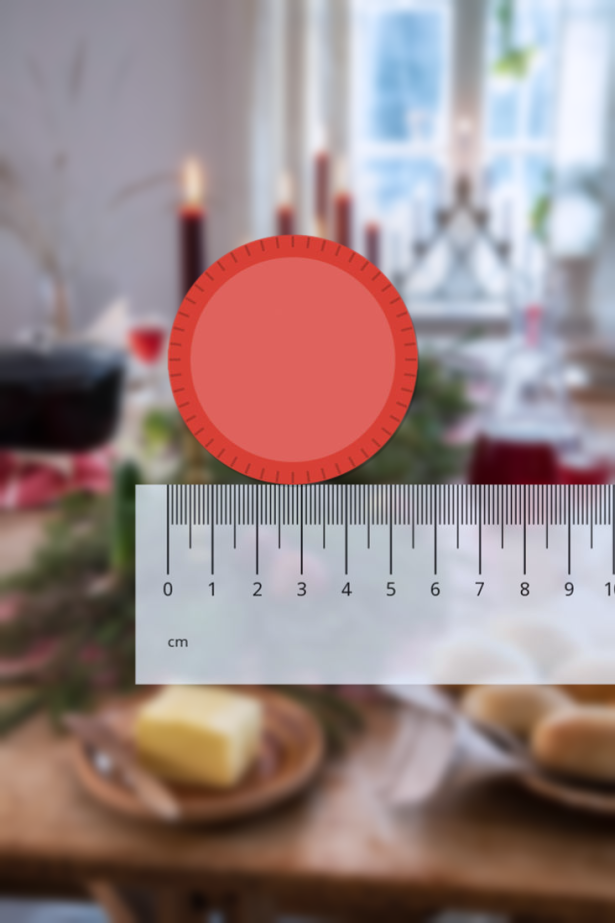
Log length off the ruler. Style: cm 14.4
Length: cm 5.6
